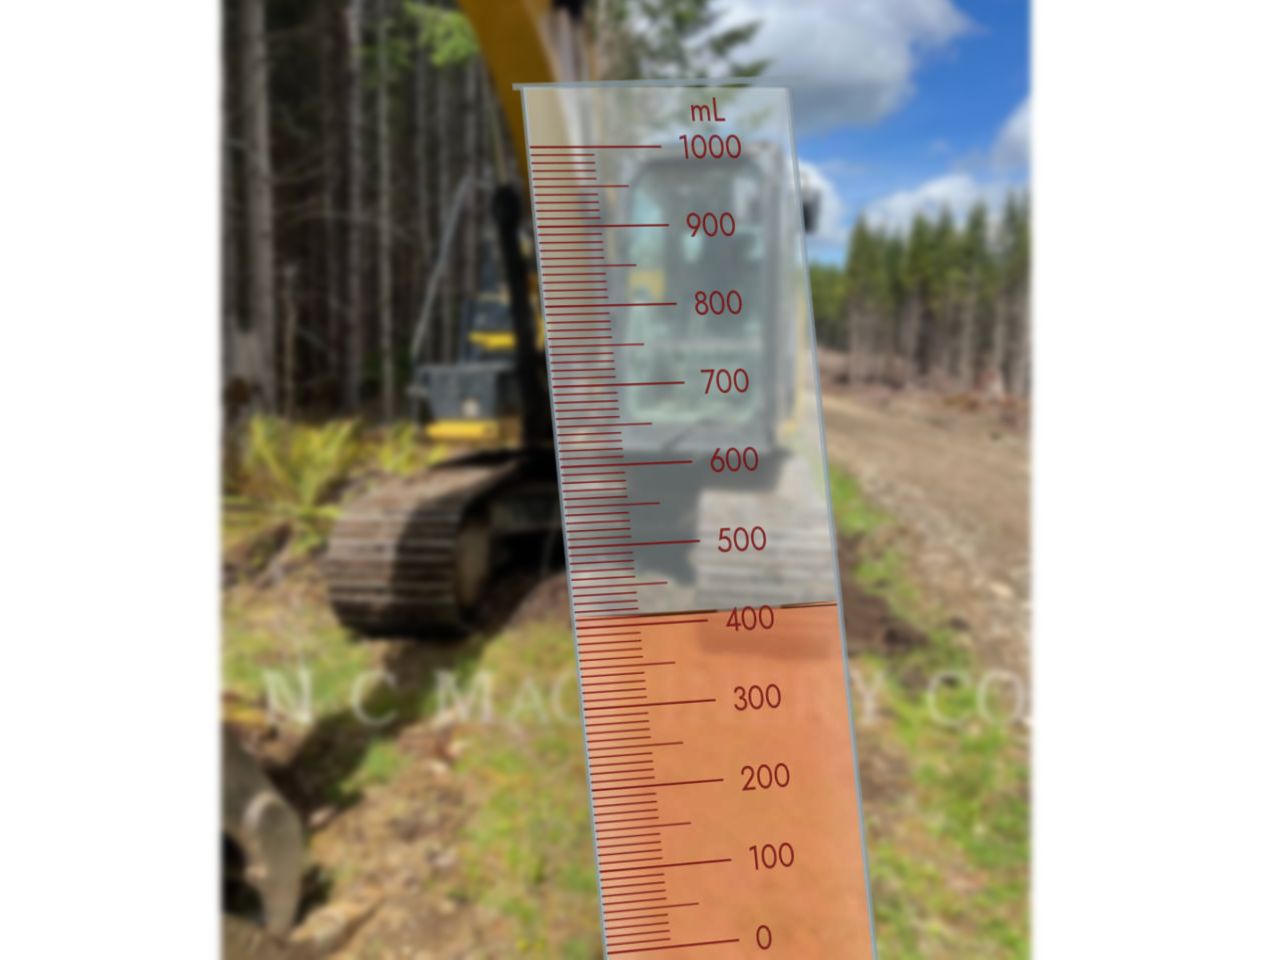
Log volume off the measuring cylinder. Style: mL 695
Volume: mL 410
